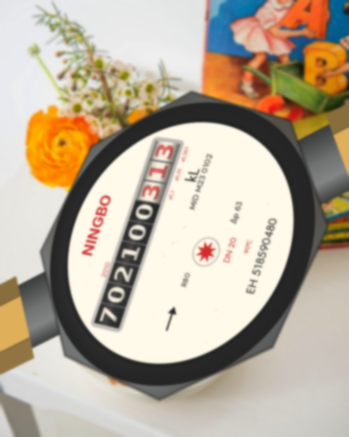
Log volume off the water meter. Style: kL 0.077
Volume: kL 702100.313
